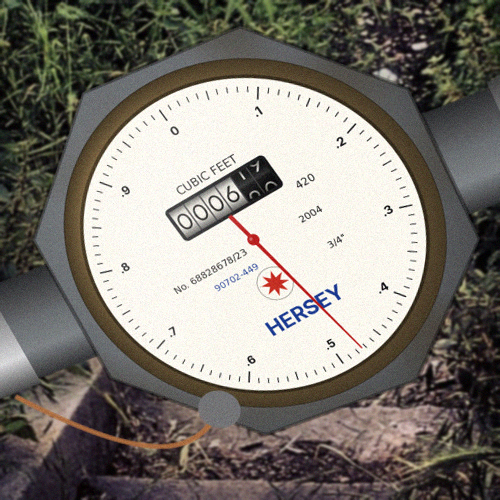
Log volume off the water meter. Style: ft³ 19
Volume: ft³ 619.47
